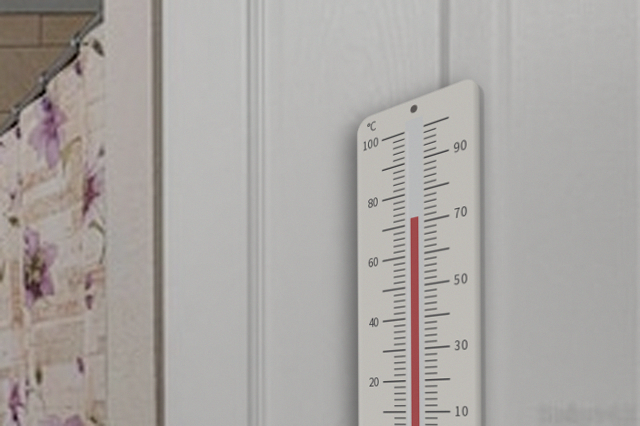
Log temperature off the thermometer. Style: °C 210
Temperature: °C 72
